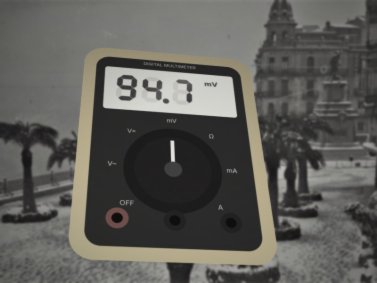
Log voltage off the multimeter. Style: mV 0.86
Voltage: mV 94.7
